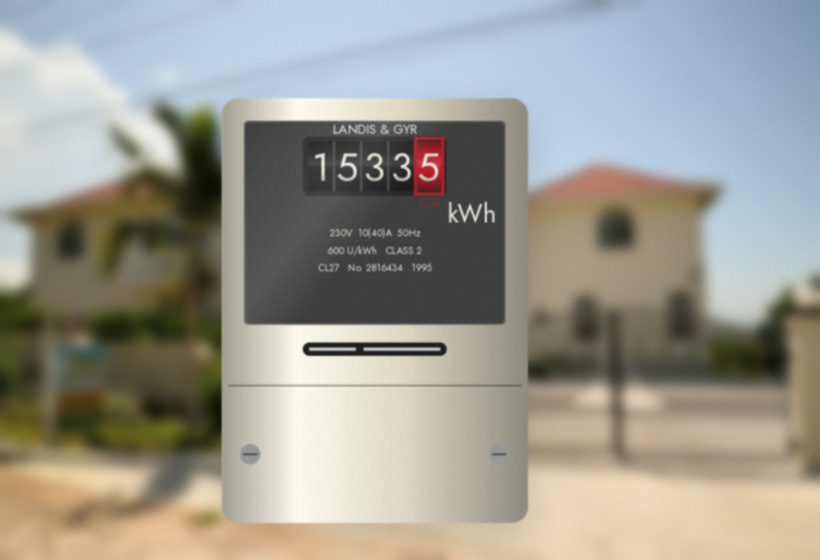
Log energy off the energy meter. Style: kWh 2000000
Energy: kWh 1533.5
